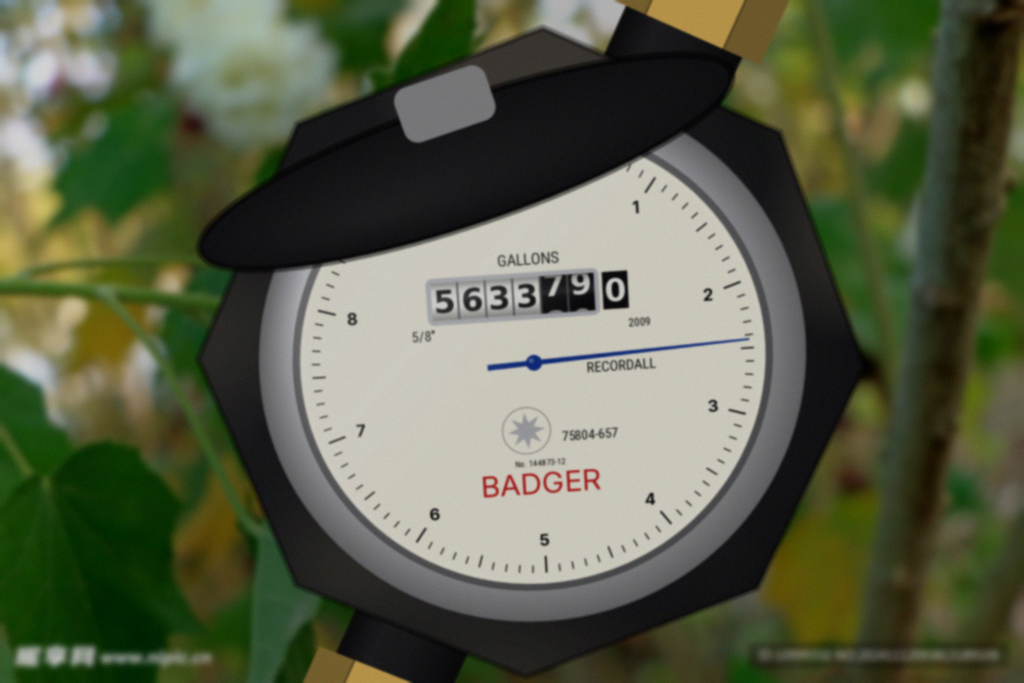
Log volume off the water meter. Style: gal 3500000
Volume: gal 5633792.4
